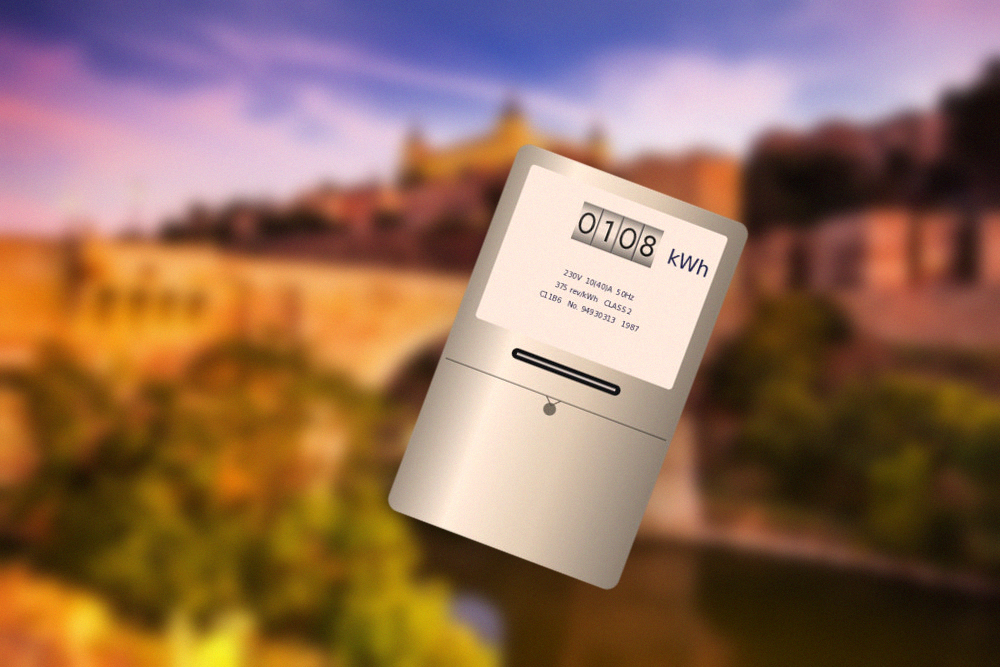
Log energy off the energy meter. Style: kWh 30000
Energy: kWh 108
